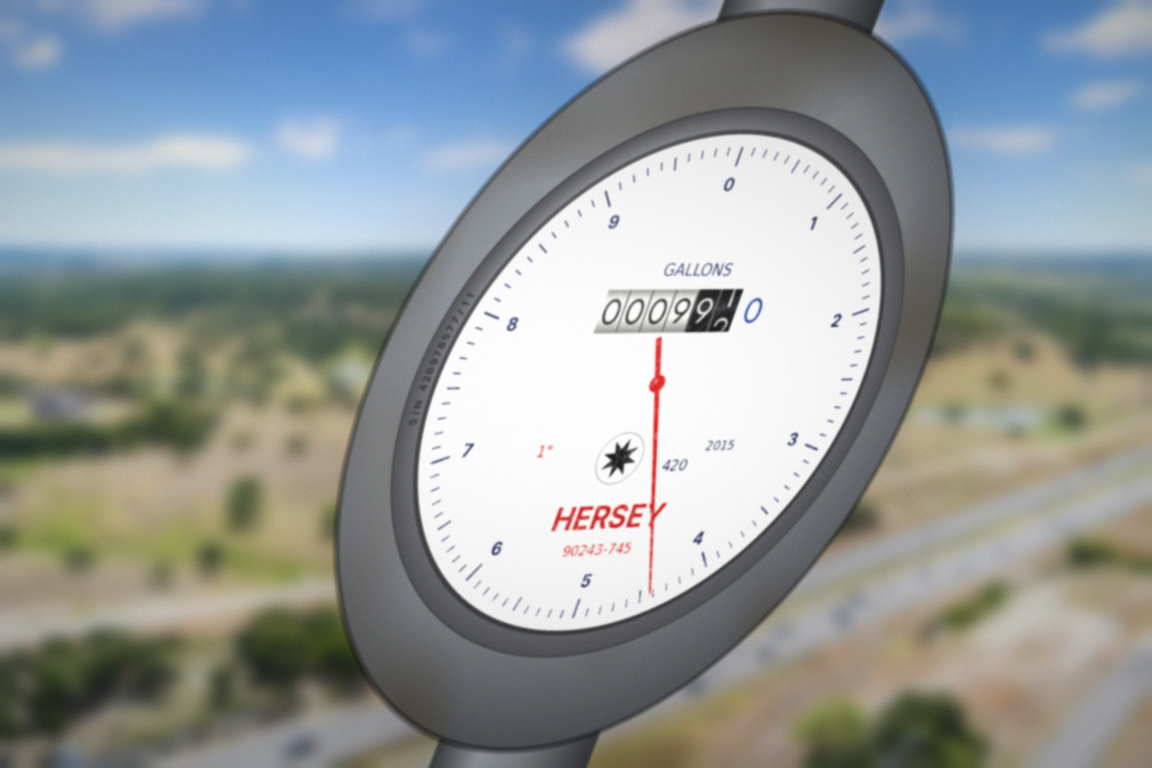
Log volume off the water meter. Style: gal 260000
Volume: gal 9914.4
